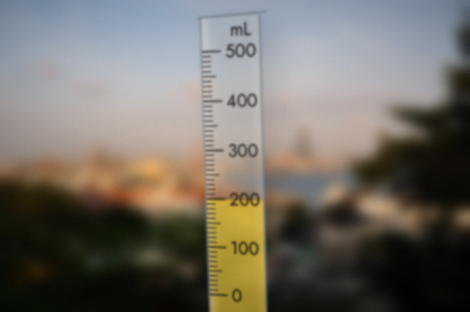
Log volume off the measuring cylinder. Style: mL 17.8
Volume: mL 200
